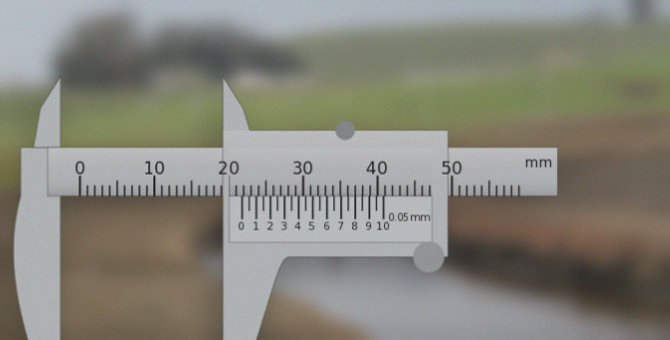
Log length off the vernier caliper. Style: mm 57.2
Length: mm 21.8
